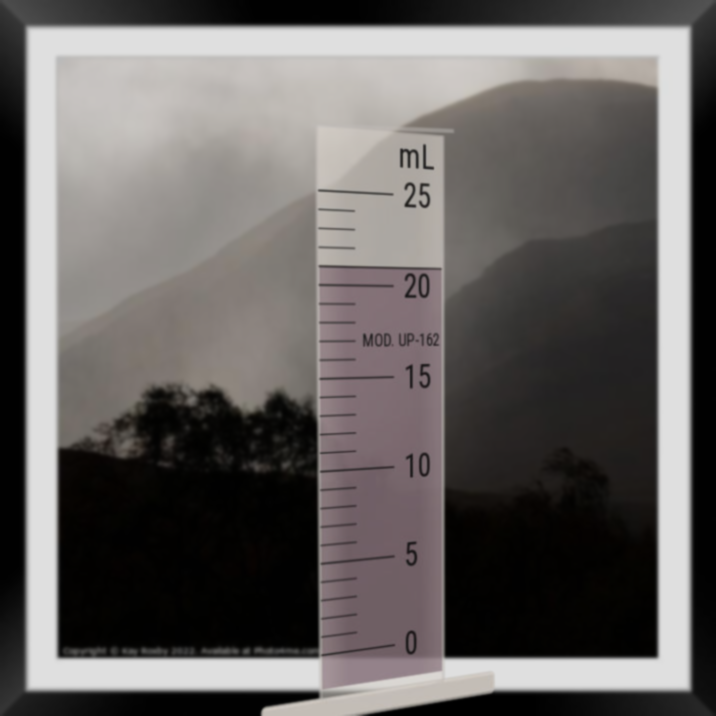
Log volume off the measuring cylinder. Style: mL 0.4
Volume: mL 21
